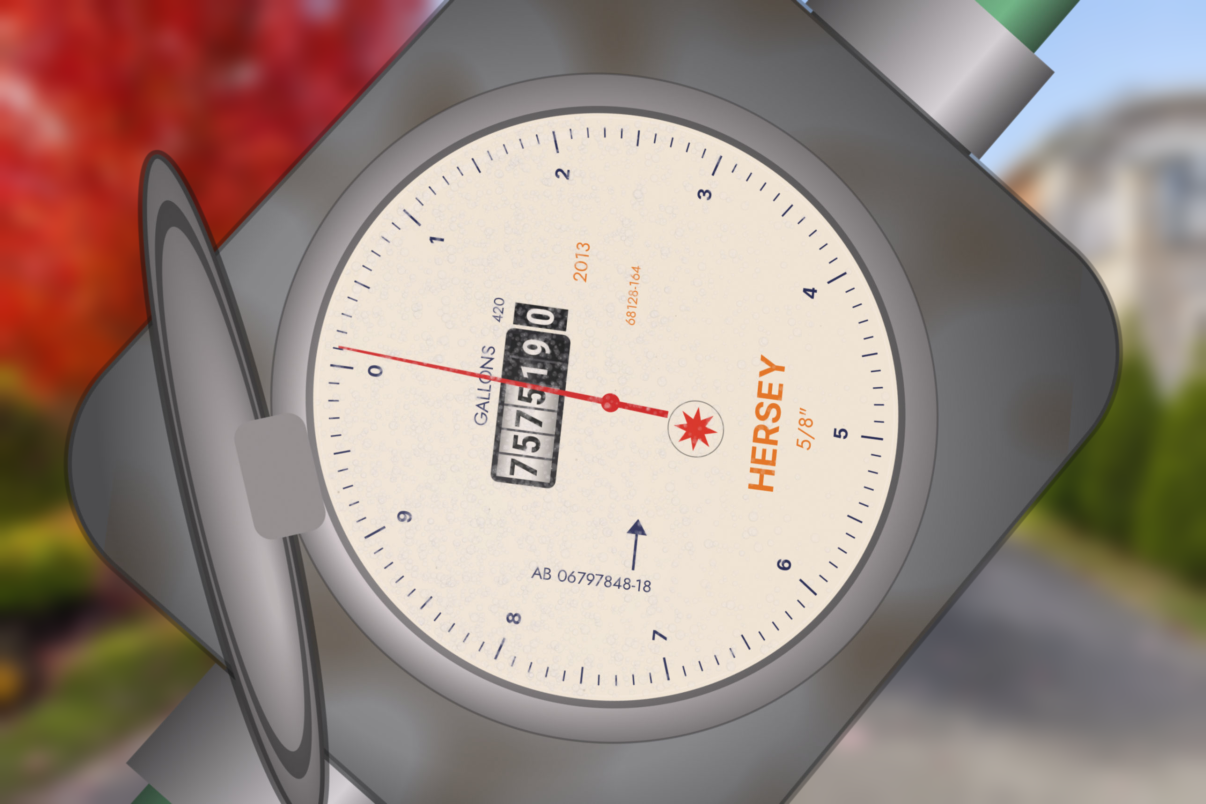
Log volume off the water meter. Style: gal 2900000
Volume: gal 7575190.1
